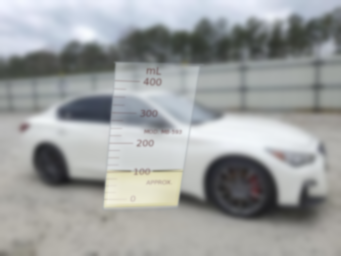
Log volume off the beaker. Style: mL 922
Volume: mL 100
